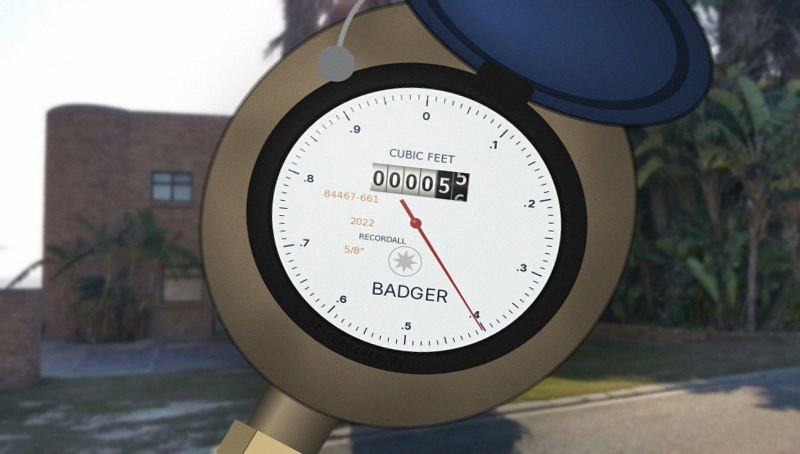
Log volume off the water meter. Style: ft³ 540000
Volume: ft³ 55.40
